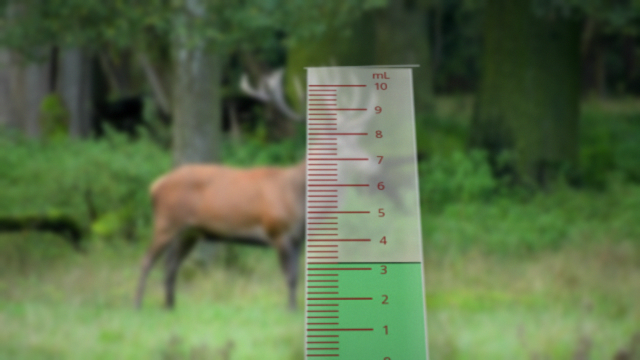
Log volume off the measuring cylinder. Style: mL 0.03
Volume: mL 3.2
